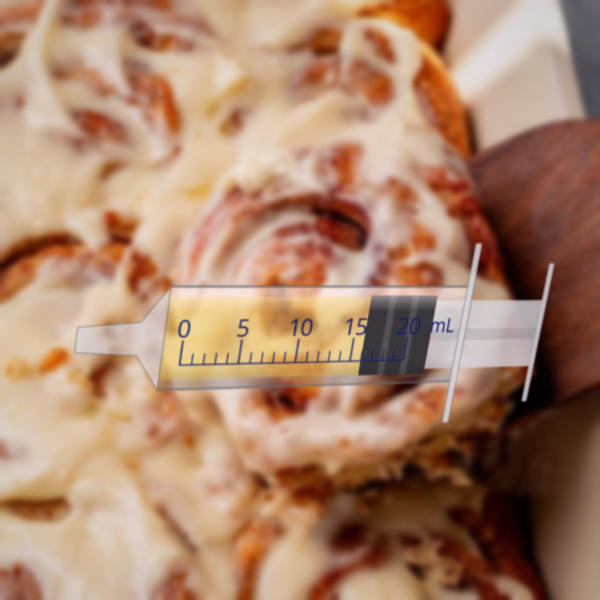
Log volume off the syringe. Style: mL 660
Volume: mL 16
